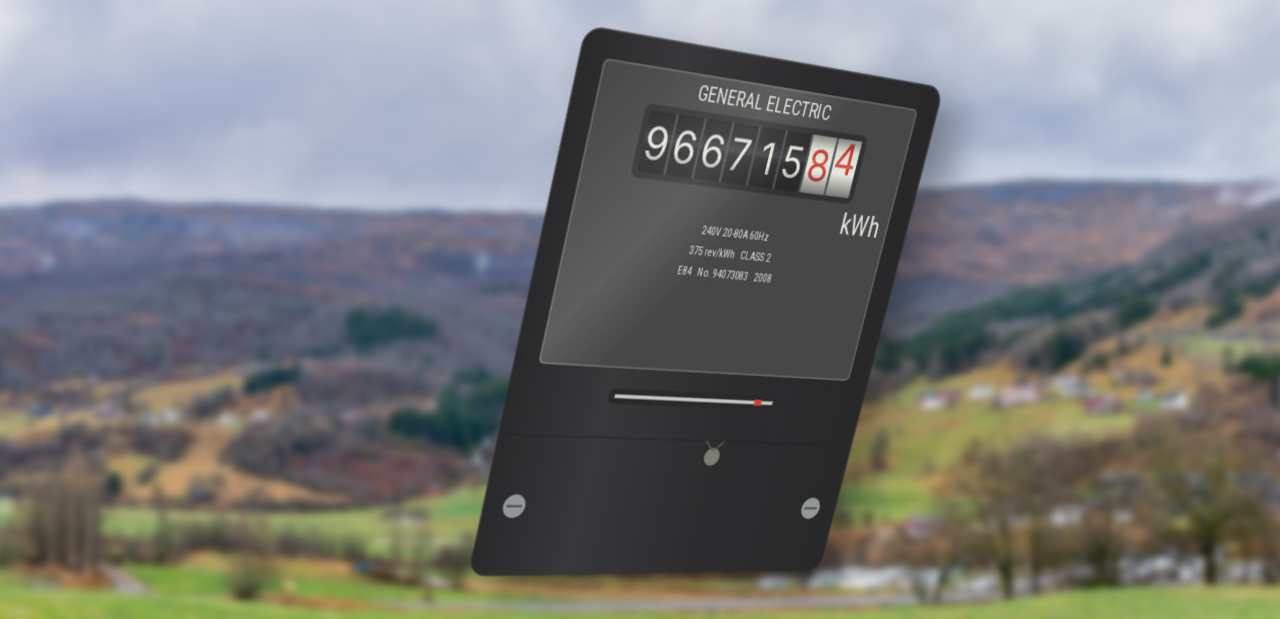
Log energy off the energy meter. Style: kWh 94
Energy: kWh 966715.84
